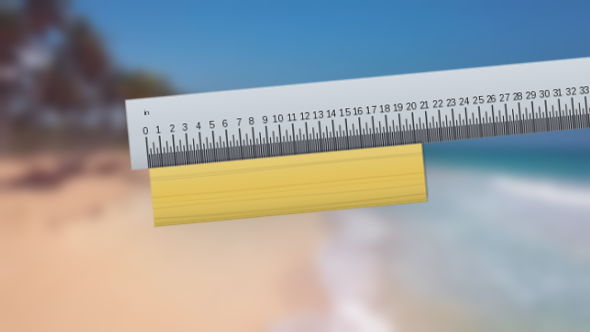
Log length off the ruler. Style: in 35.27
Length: in 20.5
